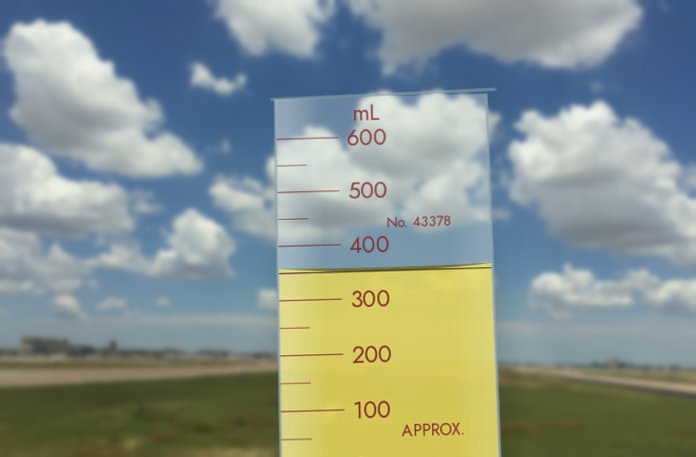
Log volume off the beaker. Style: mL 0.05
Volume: mL 350
